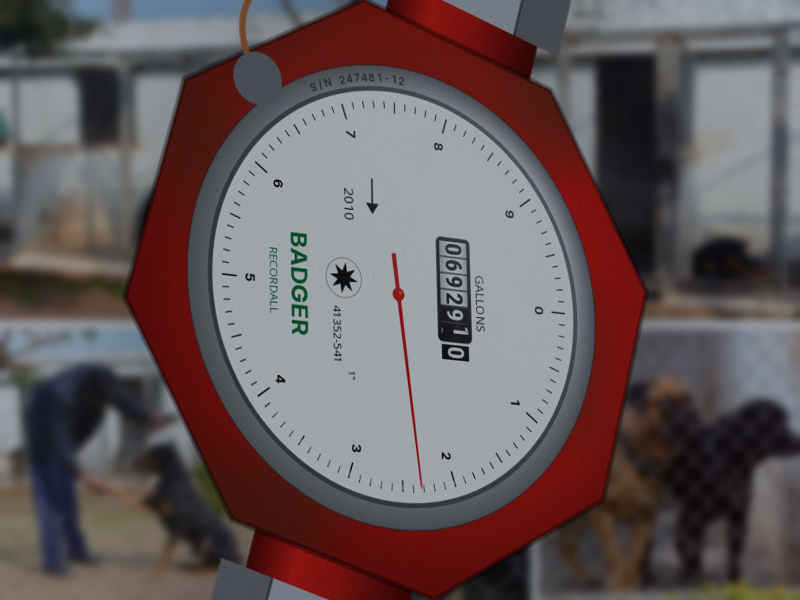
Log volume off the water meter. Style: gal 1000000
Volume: gal 692912.3
